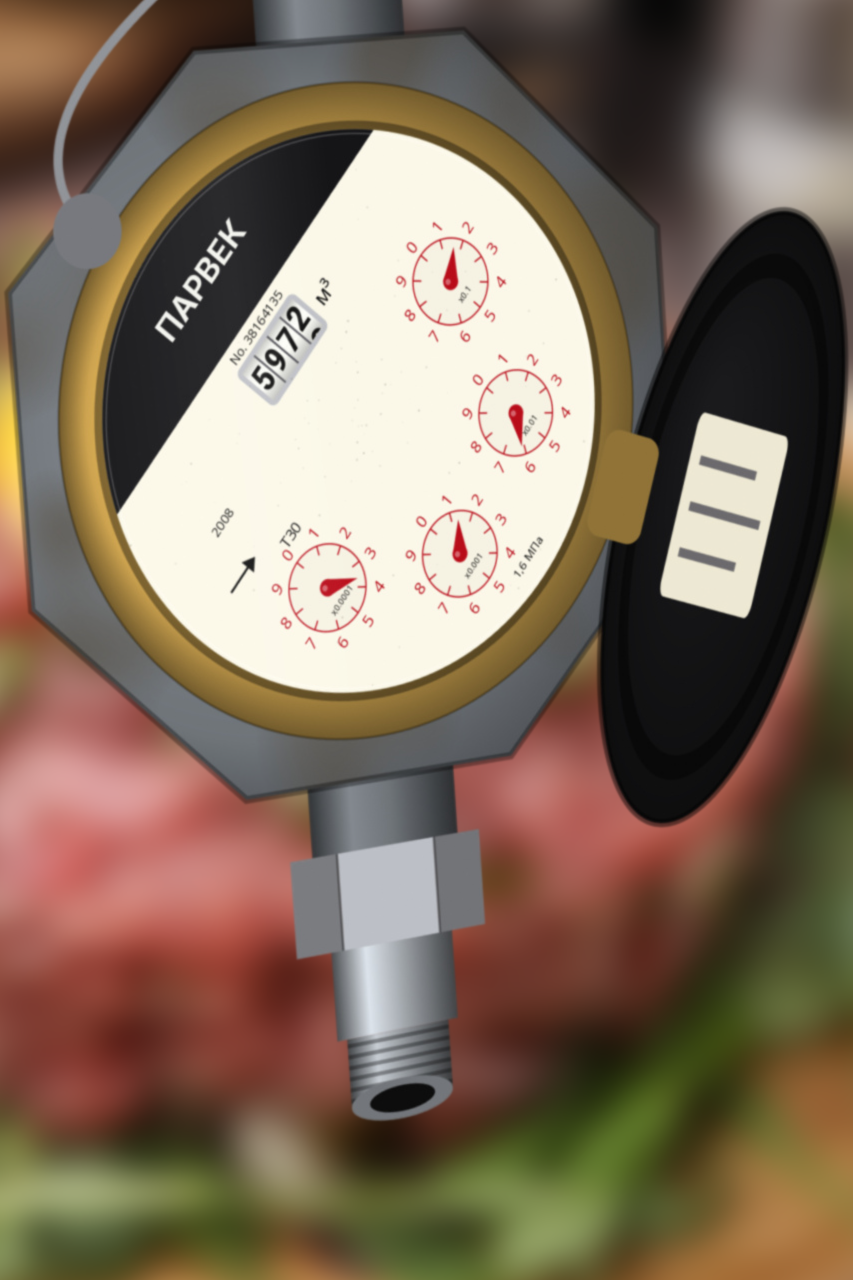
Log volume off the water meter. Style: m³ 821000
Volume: m³ 5972.1613
